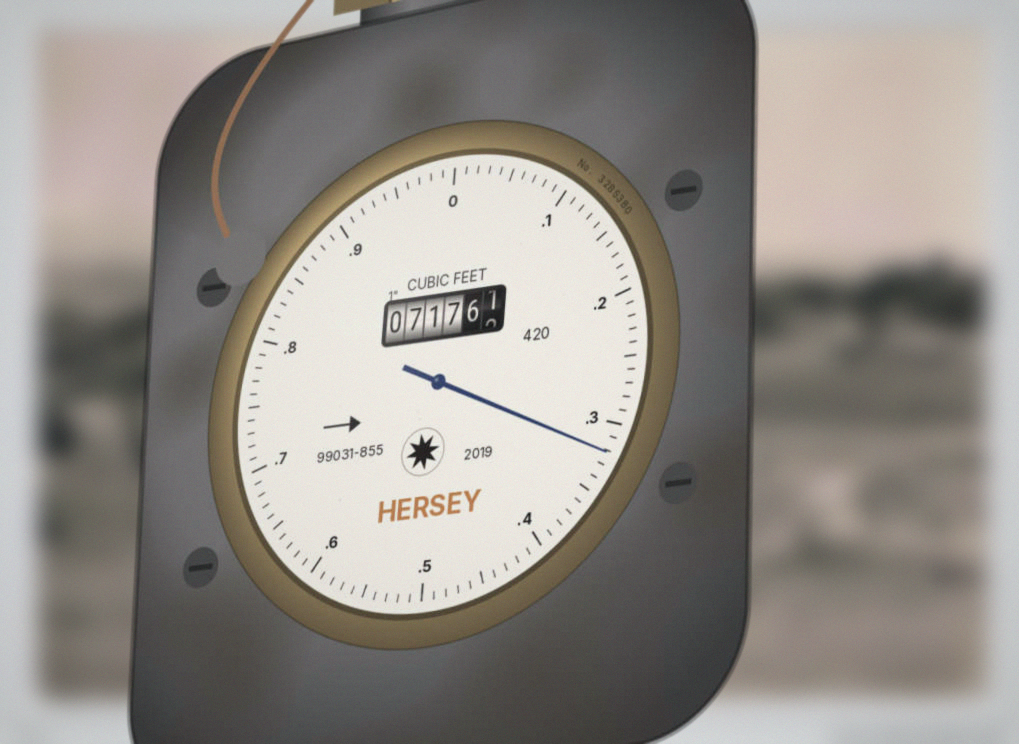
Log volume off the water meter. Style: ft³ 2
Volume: ft³ 71761.32
